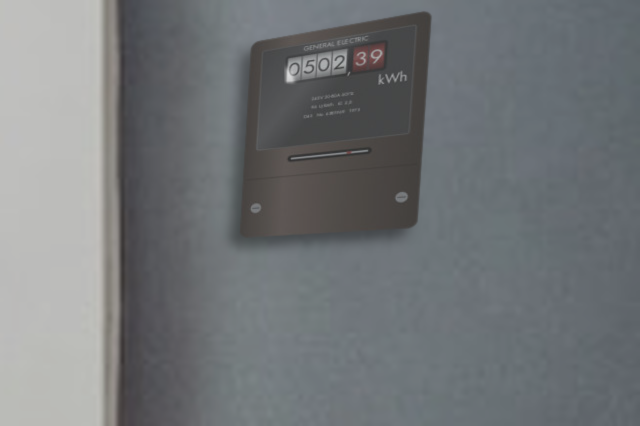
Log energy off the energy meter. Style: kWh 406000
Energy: kWh 502.39
